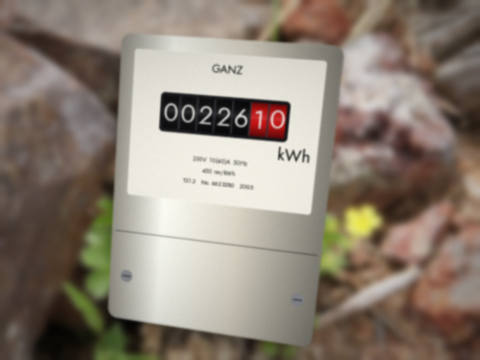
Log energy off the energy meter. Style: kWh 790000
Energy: kWh 226.10
